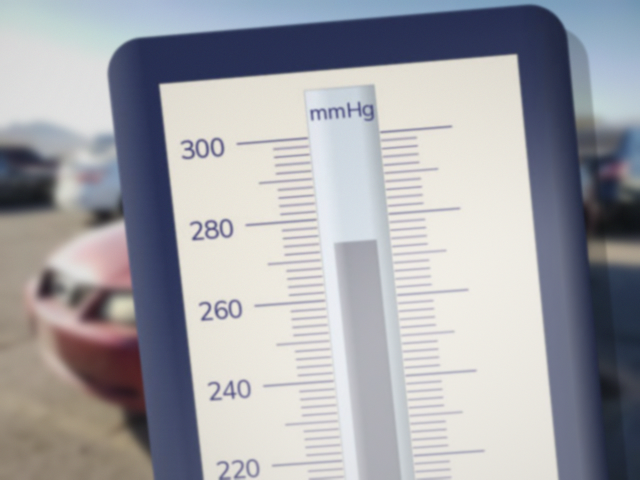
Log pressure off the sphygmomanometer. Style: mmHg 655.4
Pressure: mmHg 274
